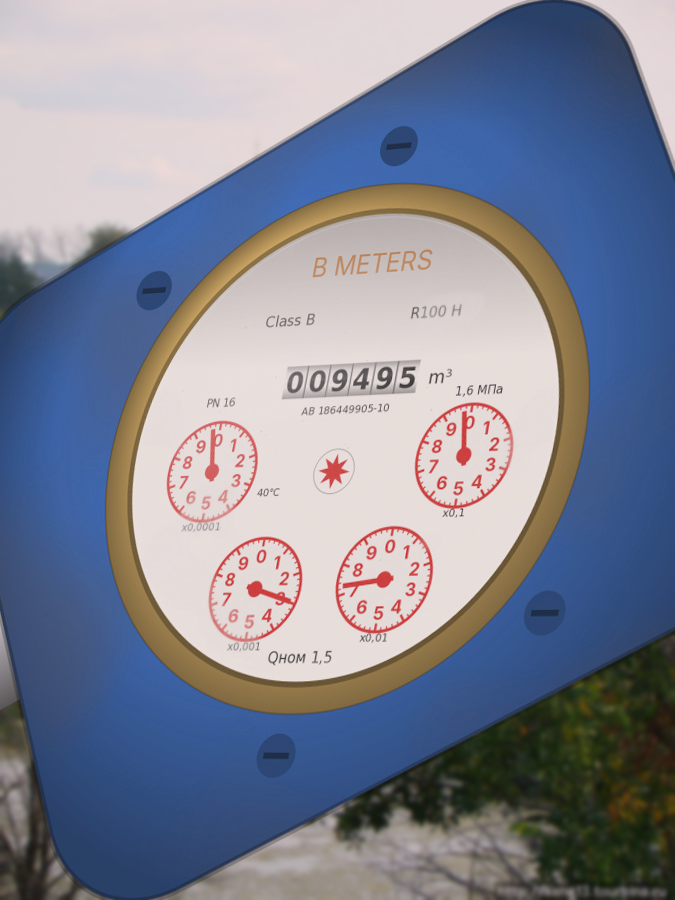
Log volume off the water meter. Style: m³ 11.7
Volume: m³ 9494.9729
